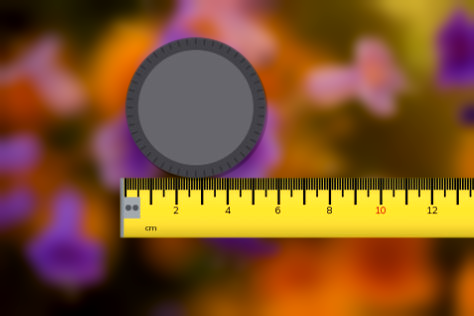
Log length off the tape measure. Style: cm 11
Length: cm 5.5
